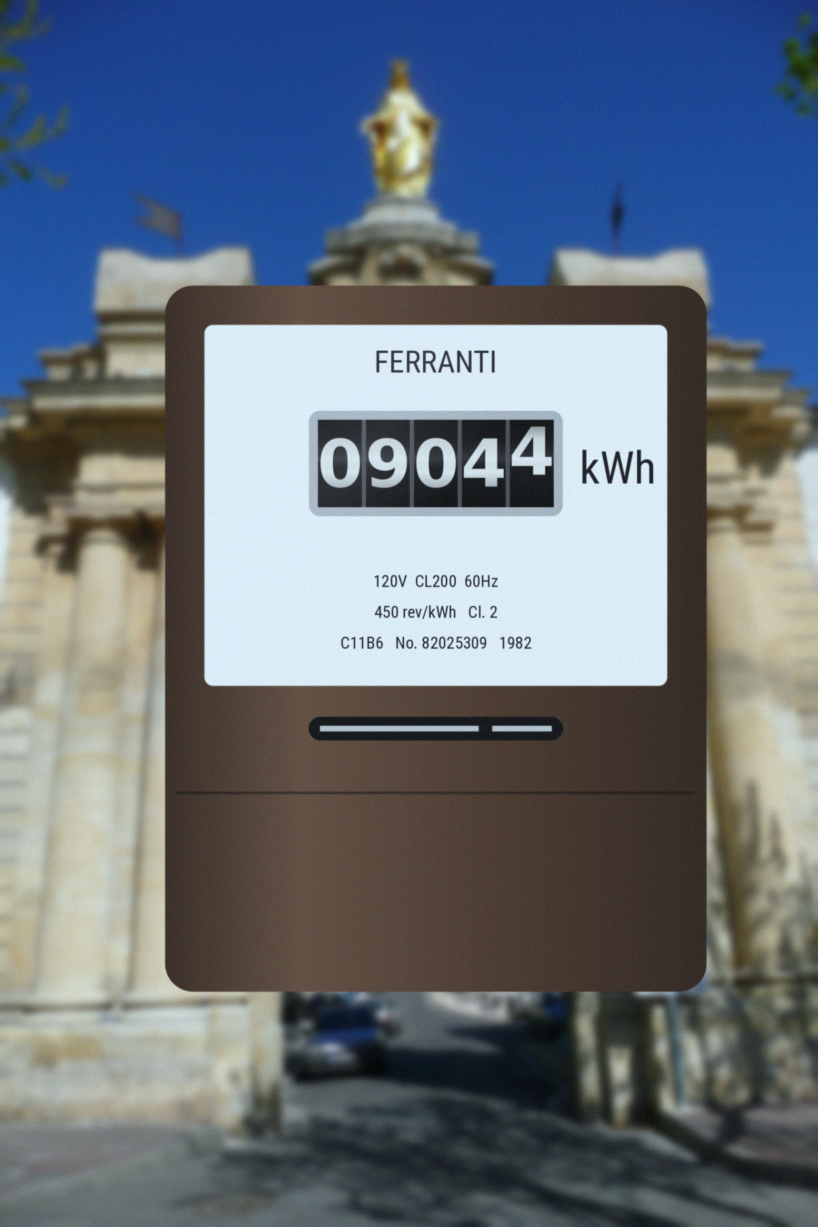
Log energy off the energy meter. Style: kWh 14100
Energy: kWh 9044
